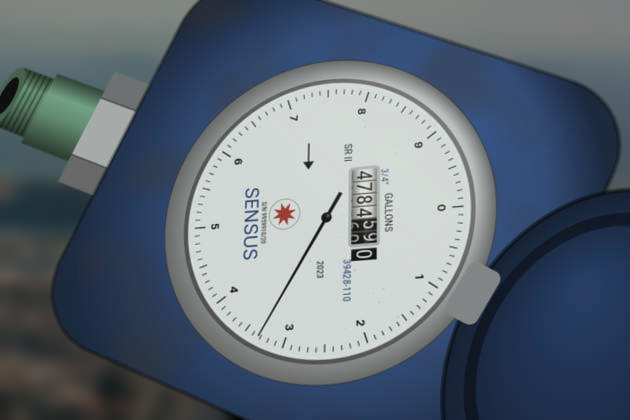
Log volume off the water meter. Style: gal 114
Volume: gal 4784593.3
